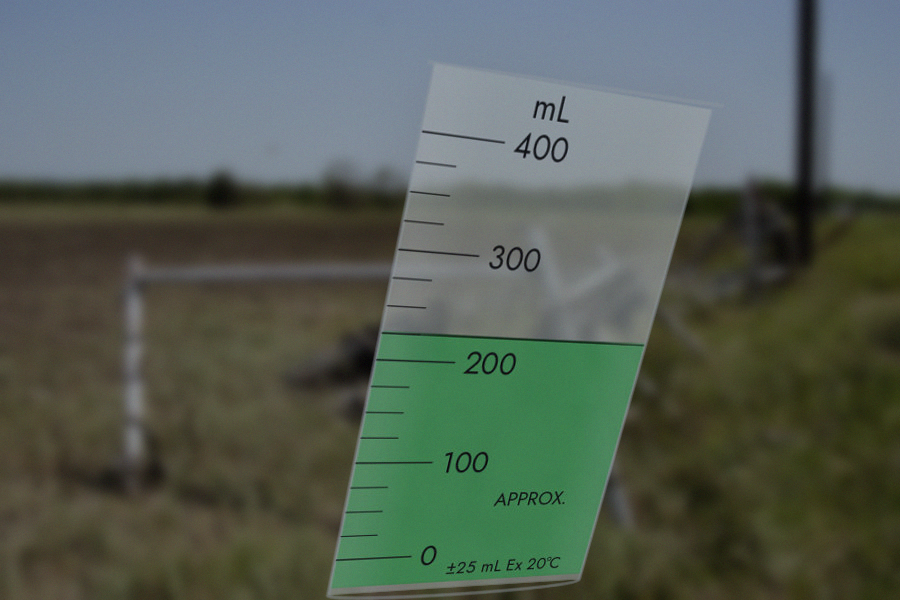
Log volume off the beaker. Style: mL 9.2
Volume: mL 225
